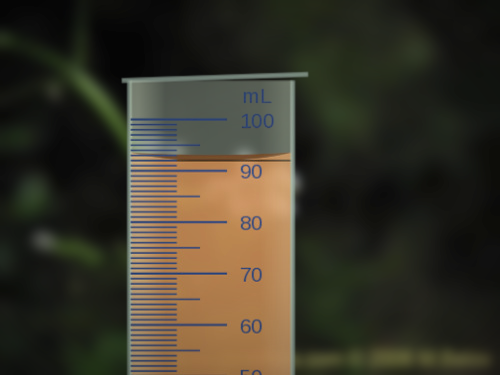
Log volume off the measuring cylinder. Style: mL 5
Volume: mL 92
